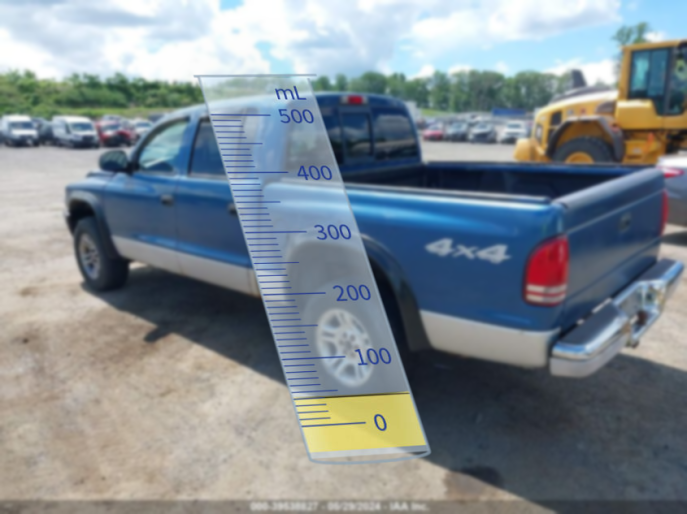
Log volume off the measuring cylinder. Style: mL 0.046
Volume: mL 40
